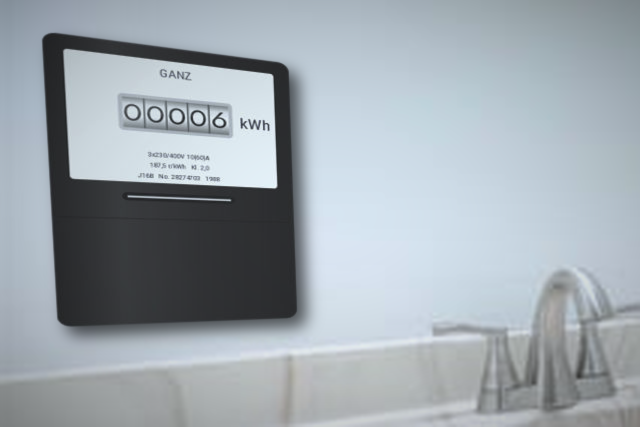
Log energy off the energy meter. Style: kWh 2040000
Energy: kWh 6
